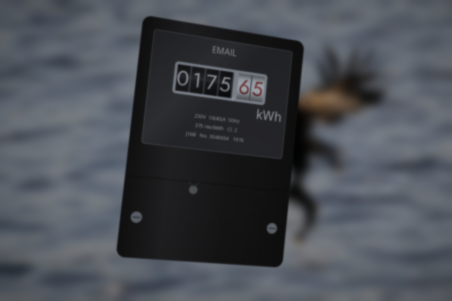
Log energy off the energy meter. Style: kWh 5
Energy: kWh 175.65
